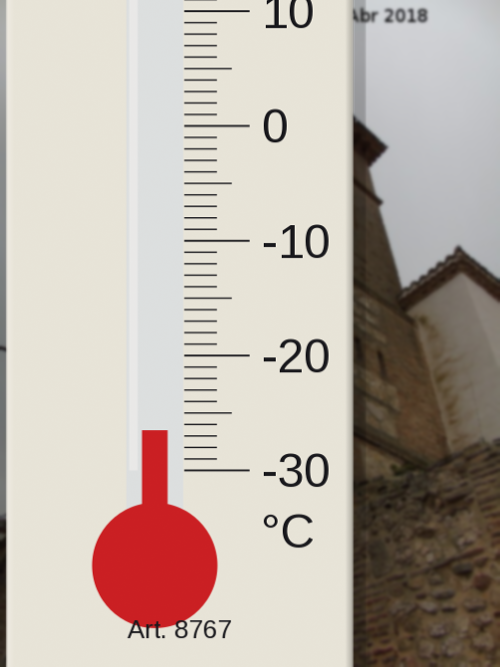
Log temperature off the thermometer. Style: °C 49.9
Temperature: °C -26.5
